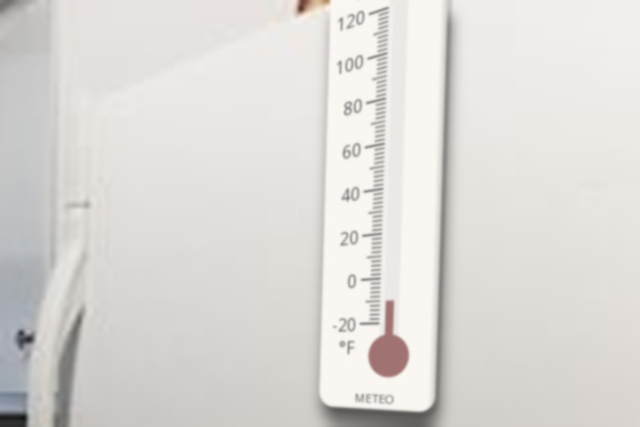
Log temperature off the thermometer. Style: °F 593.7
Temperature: °F -10
